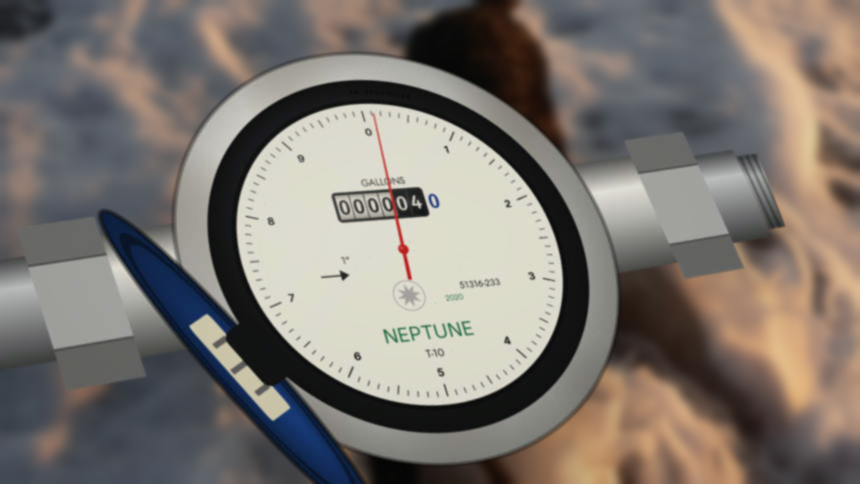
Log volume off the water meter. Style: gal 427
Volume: gal 40.1
